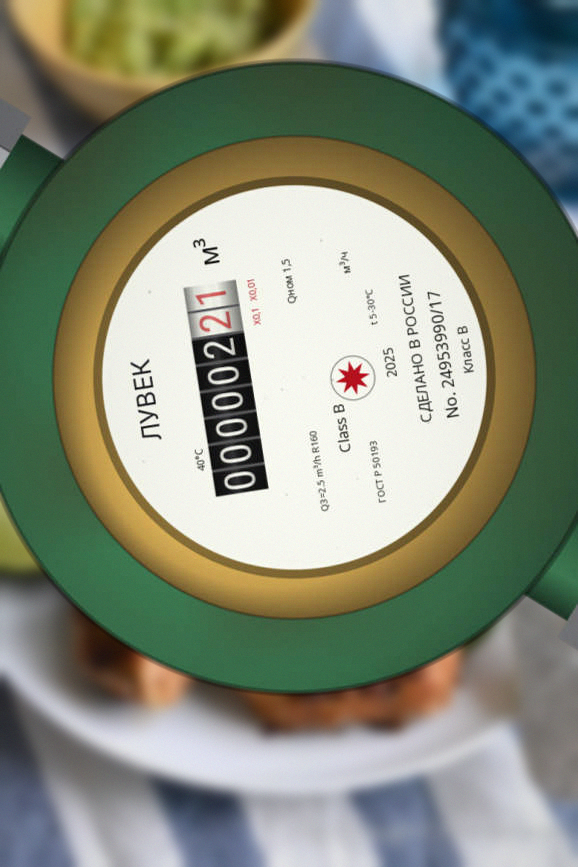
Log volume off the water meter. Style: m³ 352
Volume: m³ 2.21
